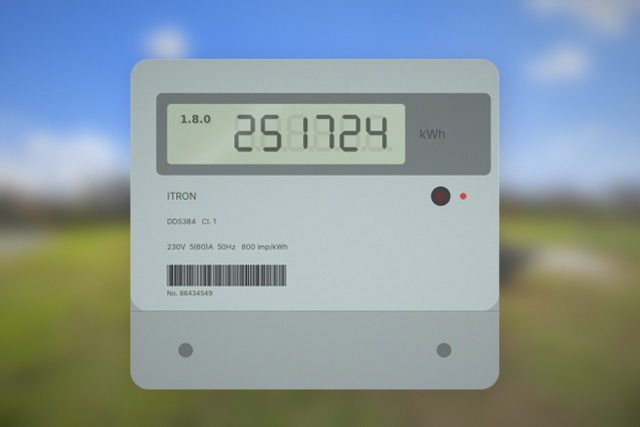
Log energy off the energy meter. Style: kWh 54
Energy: kWh 251724
